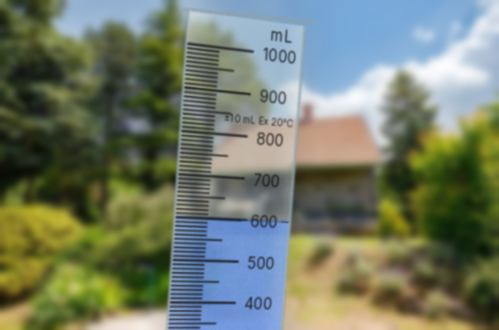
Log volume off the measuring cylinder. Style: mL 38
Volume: mL 600
